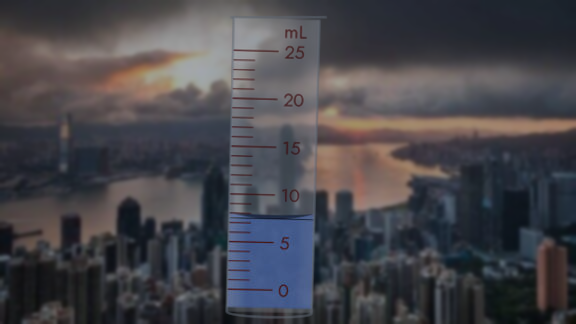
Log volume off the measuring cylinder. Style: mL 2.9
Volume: mL 7.5
